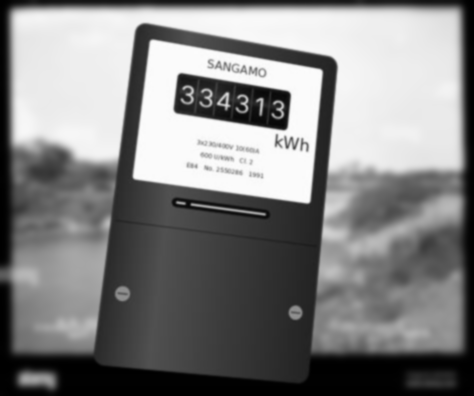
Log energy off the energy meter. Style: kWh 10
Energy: kWh 334313
